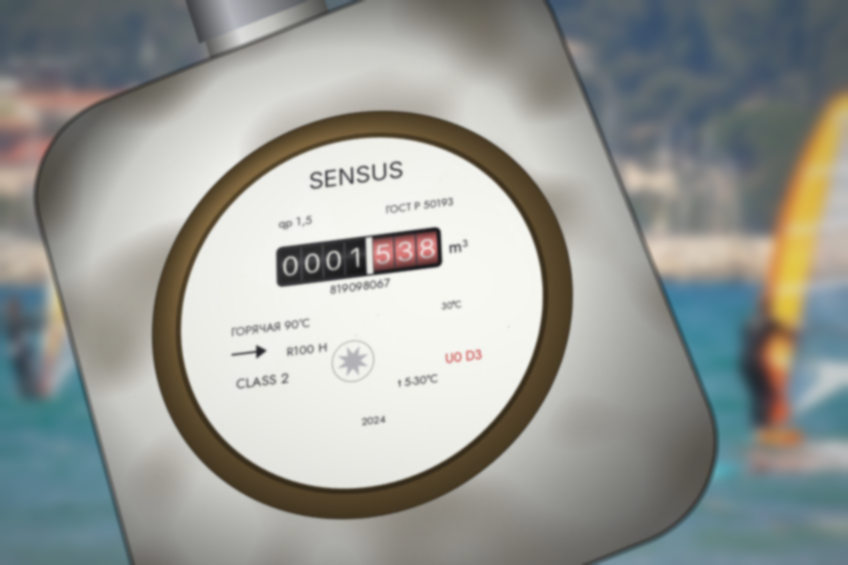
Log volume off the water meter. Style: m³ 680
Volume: m³ 1.538
